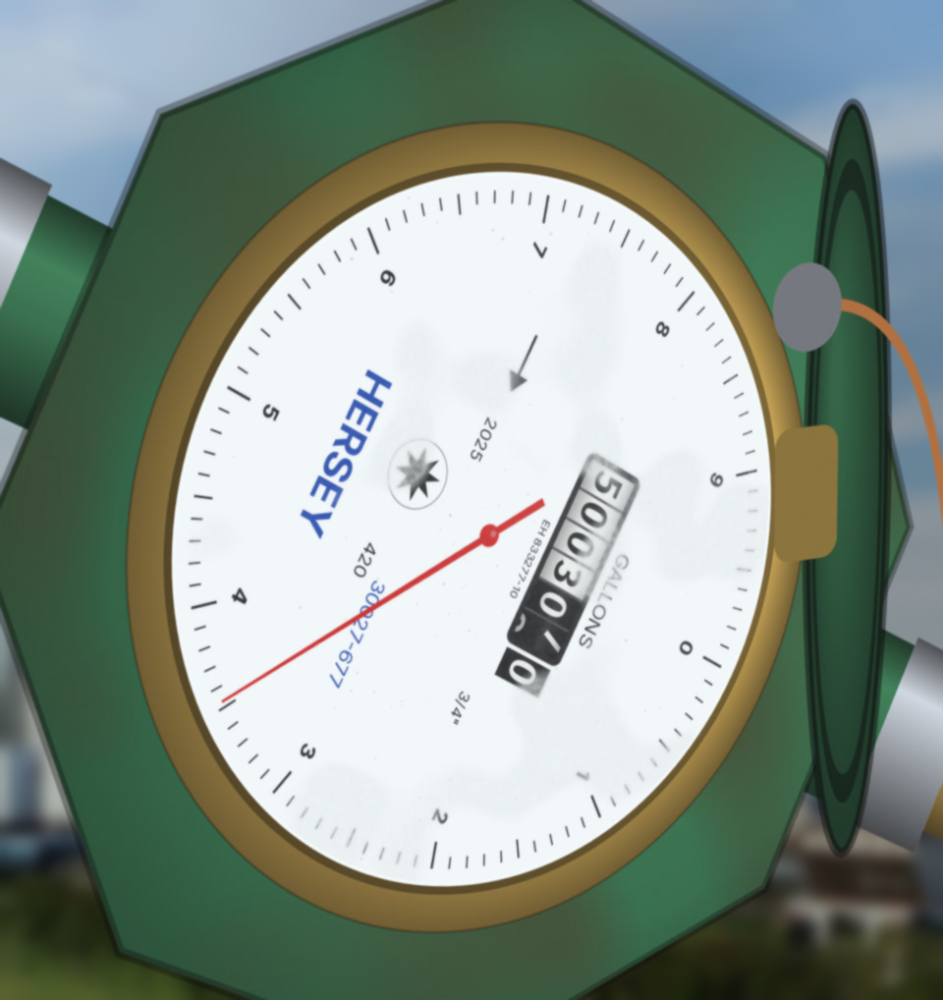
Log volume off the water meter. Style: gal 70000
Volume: gal 5003073.5
